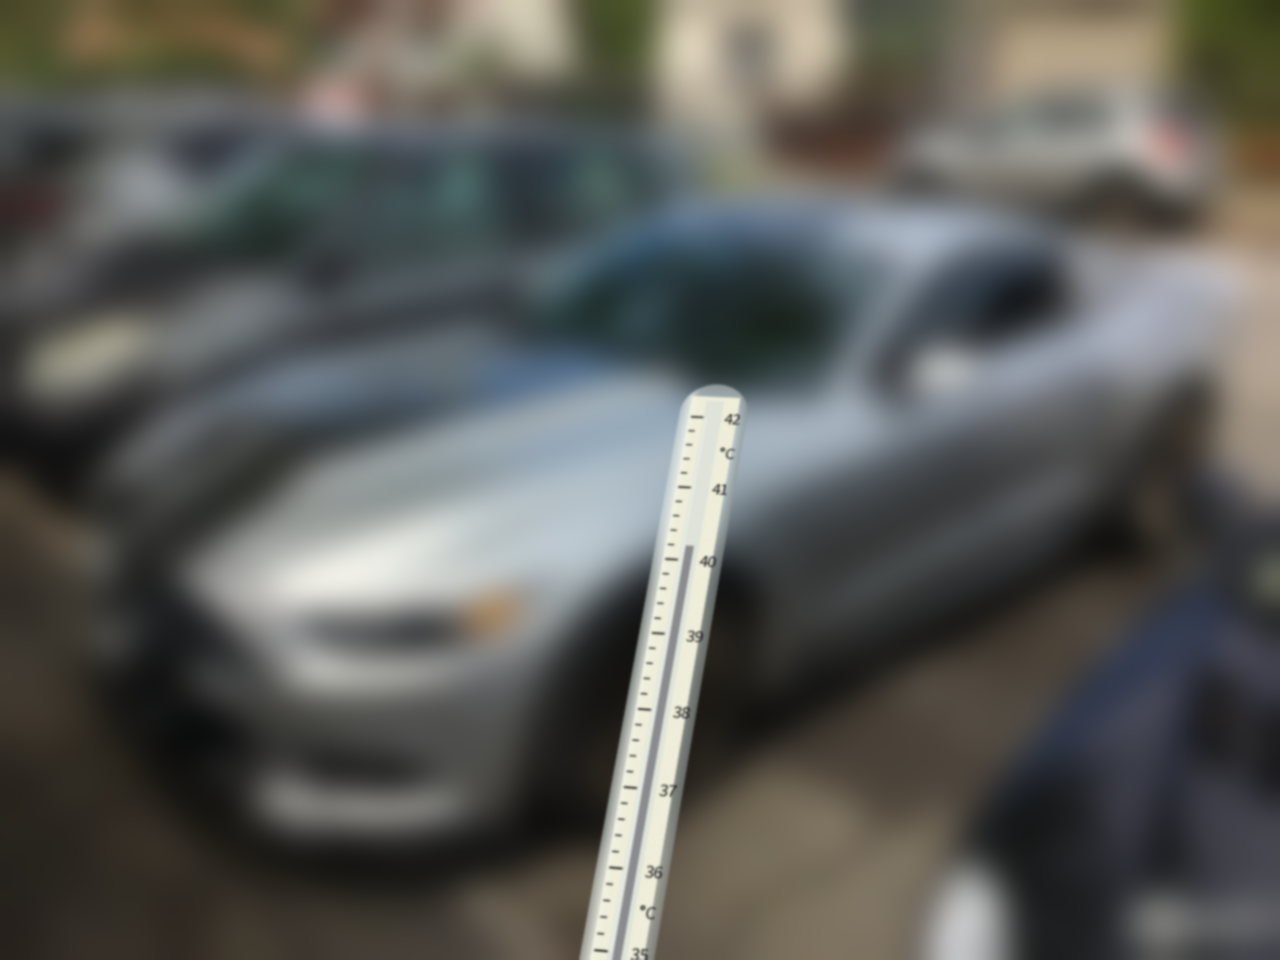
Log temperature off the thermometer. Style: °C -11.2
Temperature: °C 40.2
